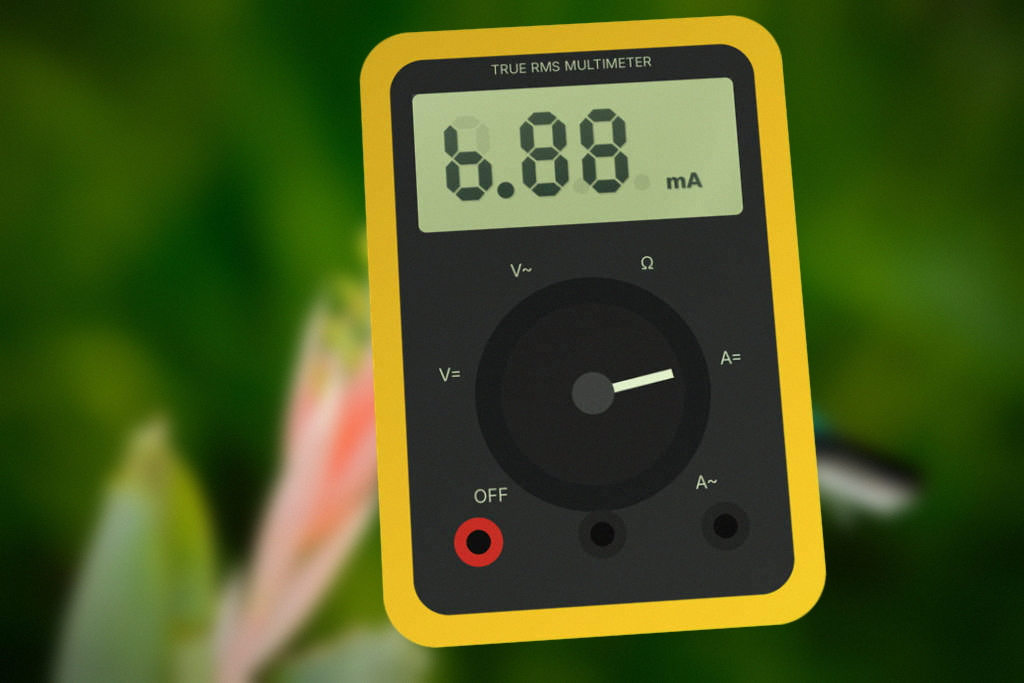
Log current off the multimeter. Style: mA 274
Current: mA 6.88
